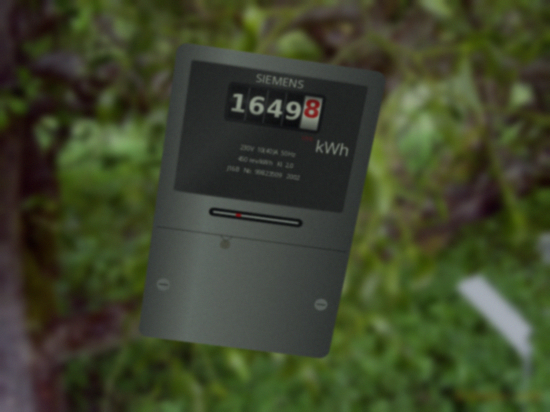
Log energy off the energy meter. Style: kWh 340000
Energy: kWh 1649.8
